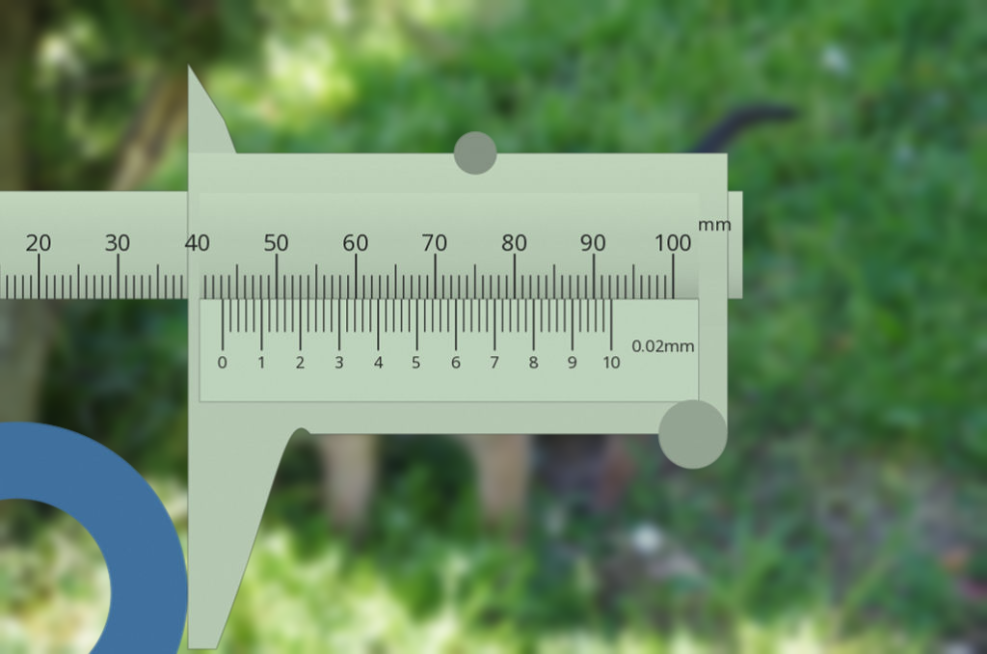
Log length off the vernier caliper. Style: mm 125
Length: mm 43.2
